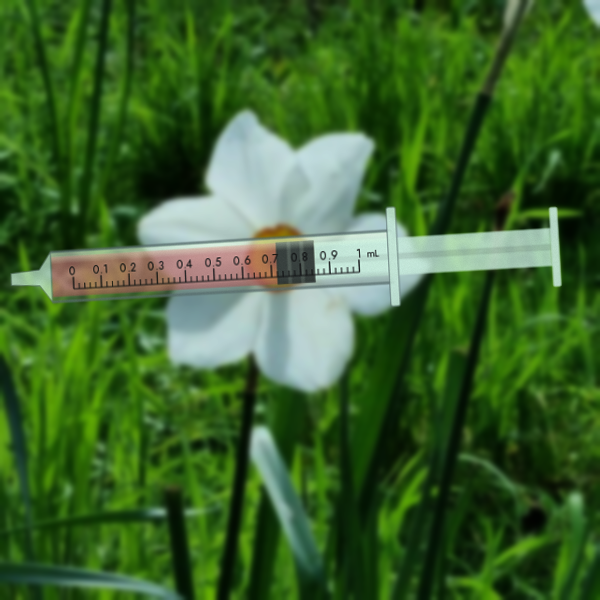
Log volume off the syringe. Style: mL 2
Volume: mL 0.72
